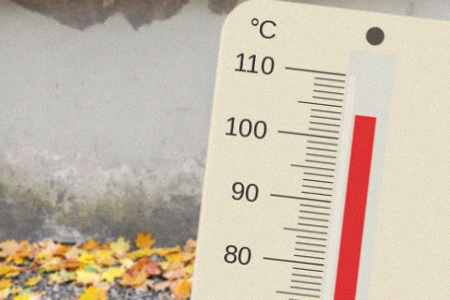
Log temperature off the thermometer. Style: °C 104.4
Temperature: °C 104
